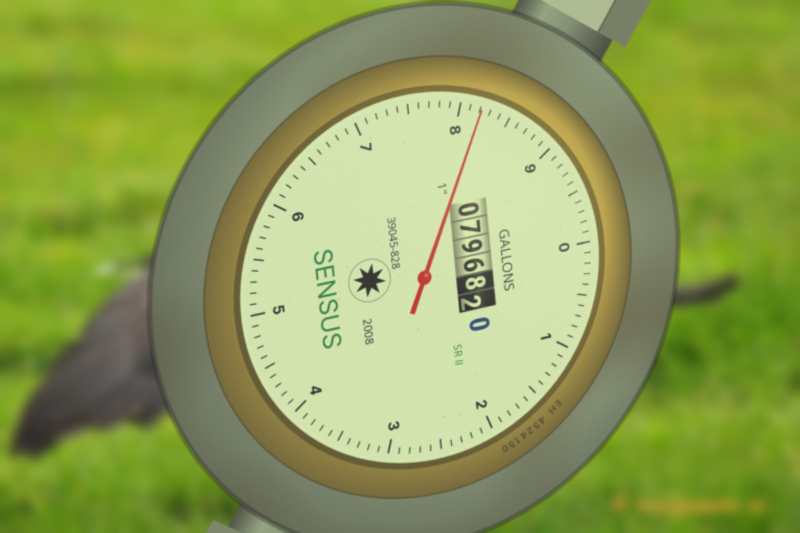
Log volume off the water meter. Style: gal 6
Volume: gal 796818.2
